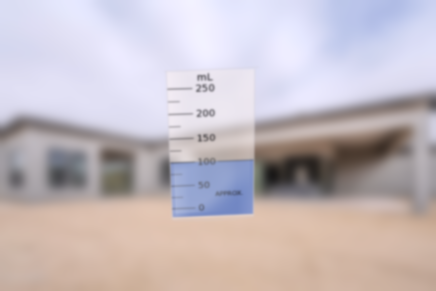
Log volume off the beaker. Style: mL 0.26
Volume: mL 100
